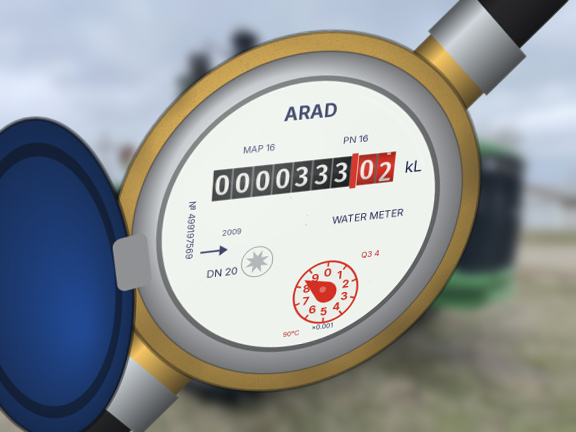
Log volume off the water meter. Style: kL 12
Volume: kL 333.018
